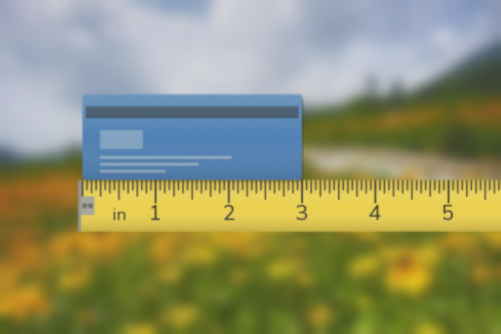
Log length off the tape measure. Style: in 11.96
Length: in 3
